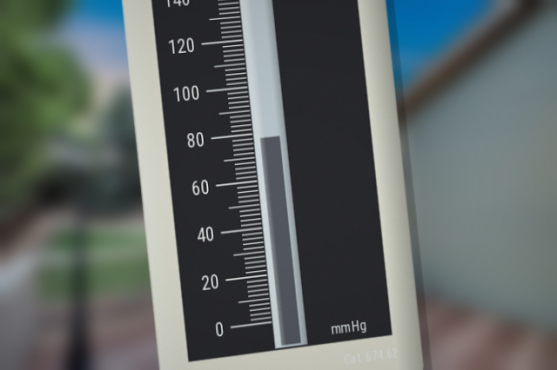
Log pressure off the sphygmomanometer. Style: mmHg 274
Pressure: mmHg 78
